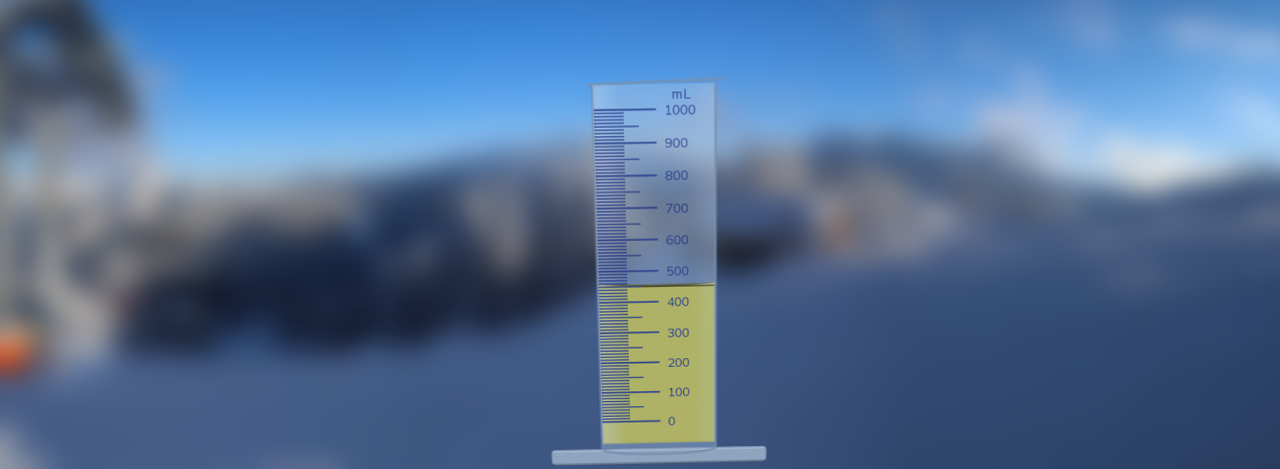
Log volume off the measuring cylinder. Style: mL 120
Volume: mL 450
